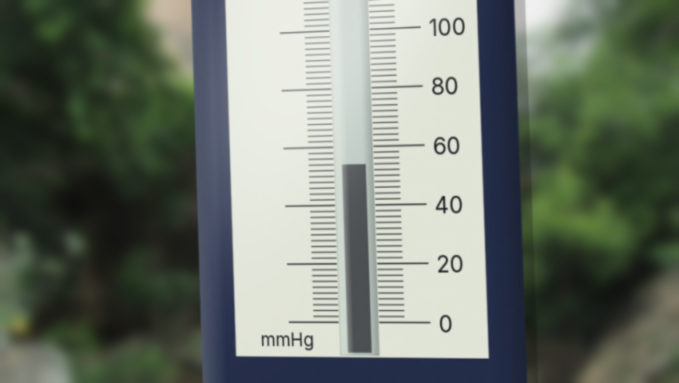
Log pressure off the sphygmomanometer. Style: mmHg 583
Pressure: mmHg 54
